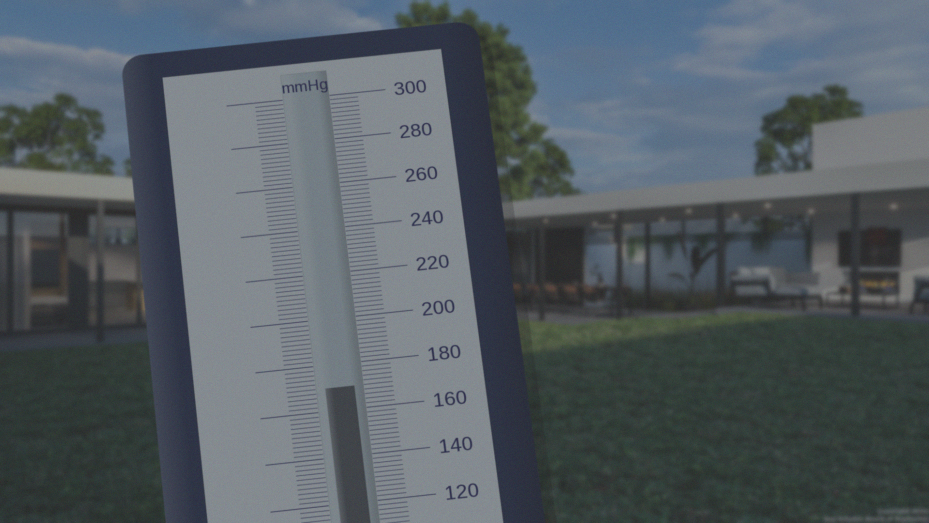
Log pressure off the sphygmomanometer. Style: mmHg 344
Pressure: mmHg 170
